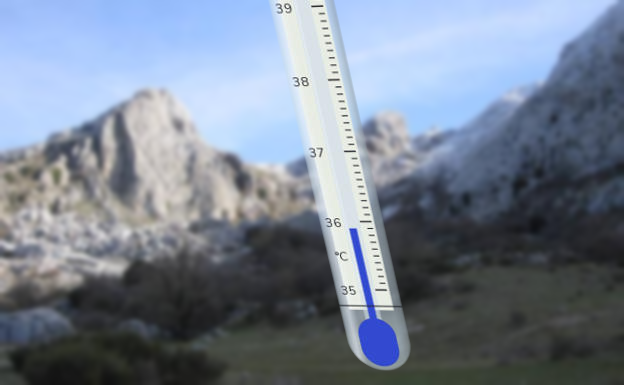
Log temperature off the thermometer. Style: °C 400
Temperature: °C 35.9
